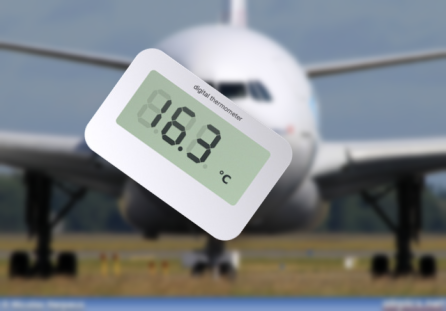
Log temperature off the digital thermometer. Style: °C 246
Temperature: °C 16.3
